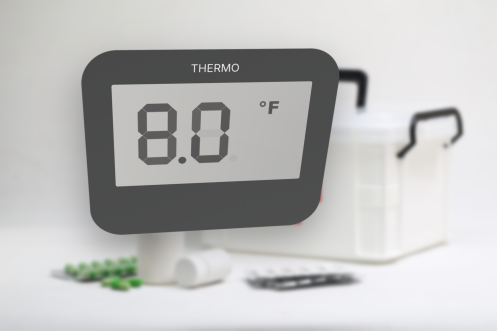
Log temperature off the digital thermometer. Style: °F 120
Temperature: °F 8.0
